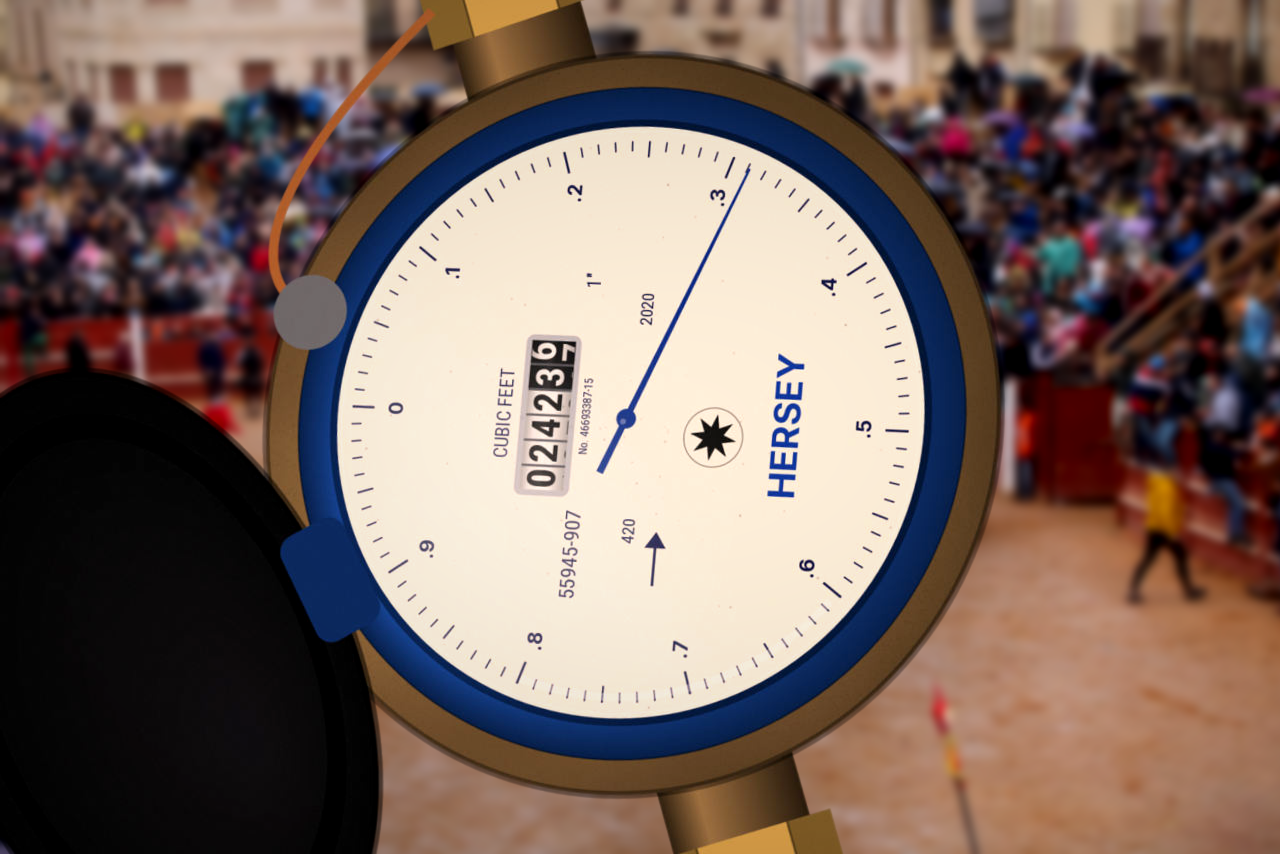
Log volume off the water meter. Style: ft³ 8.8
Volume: ft³ 24236.31
